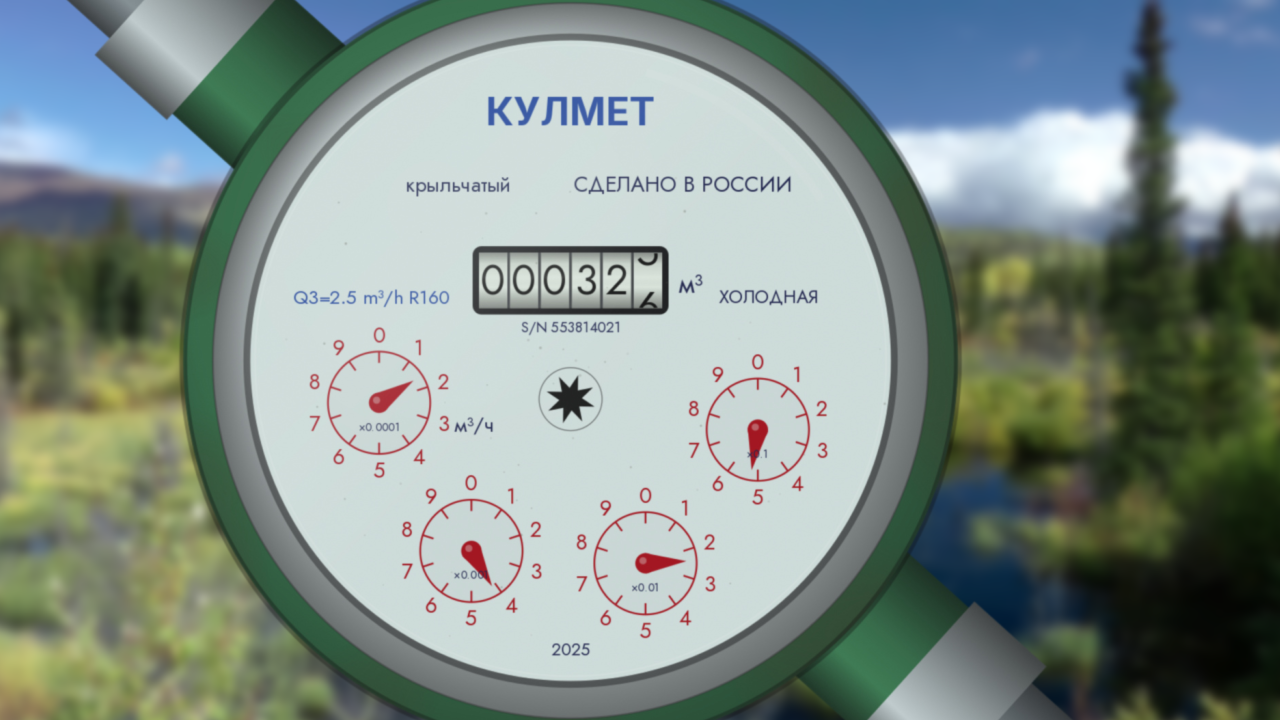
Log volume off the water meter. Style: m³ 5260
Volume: m³ 325.5241
